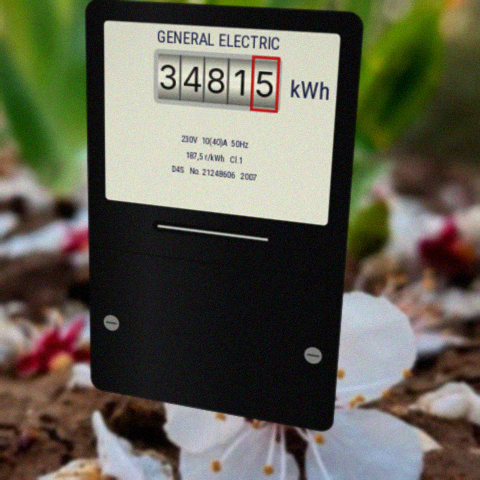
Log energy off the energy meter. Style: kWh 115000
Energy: kWh 3481.5
